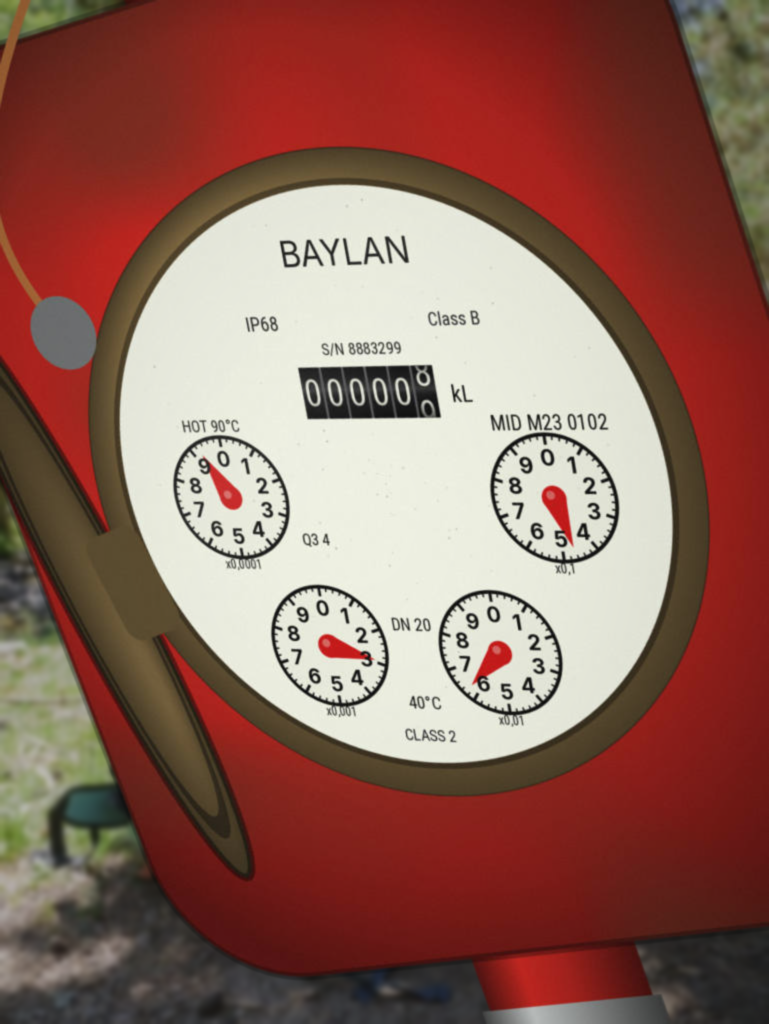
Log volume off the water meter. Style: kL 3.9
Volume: kL 8.4629
